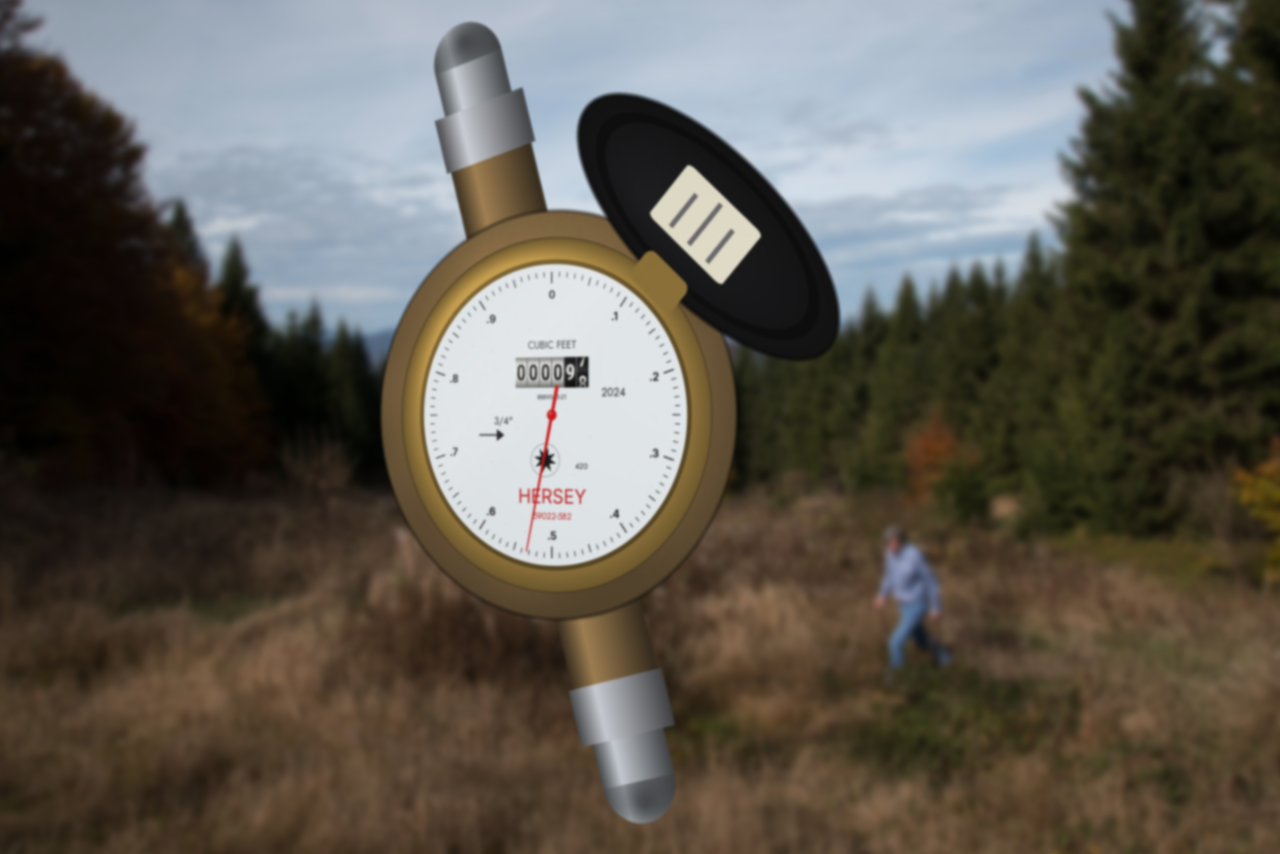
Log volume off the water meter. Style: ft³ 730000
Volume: ft³ 97.53
